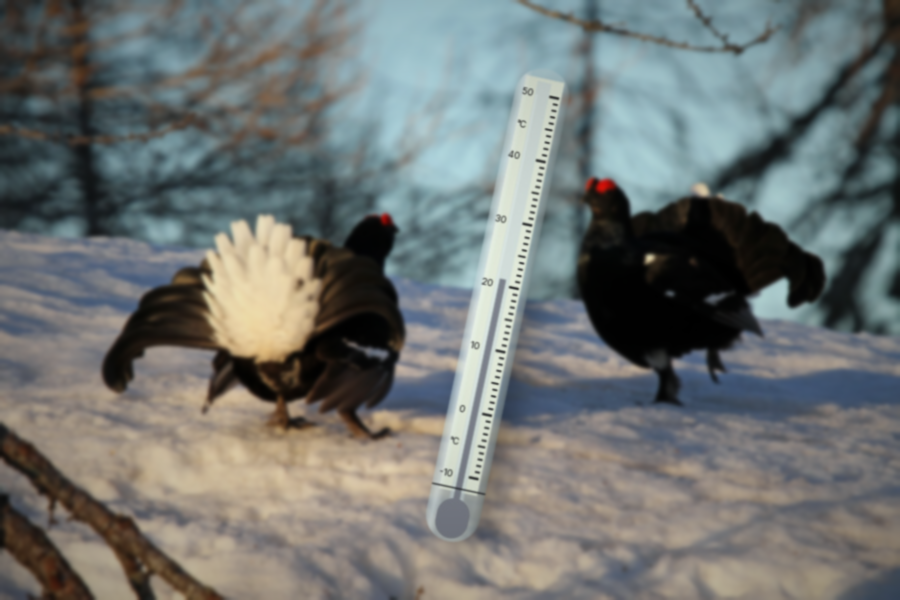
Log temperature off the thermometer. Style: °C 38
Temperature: °C 21
